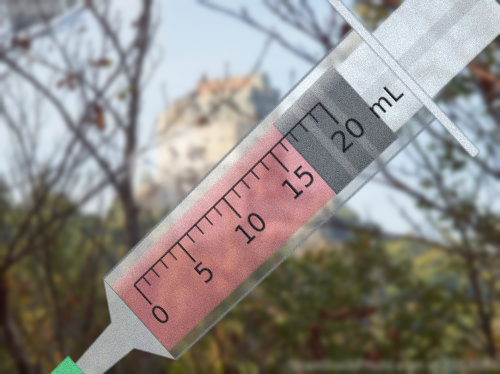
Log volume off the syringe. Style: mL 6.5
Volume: mL 16.5
